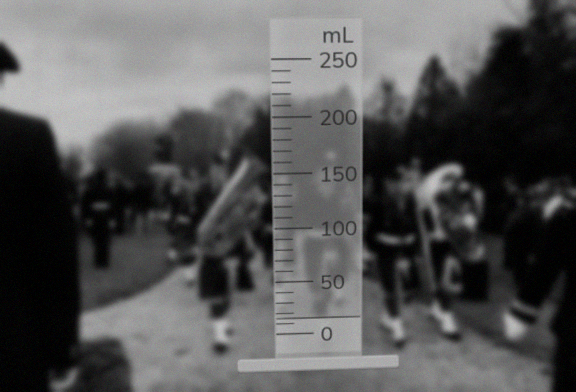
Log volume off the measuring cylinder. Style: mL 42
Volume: mL 15
